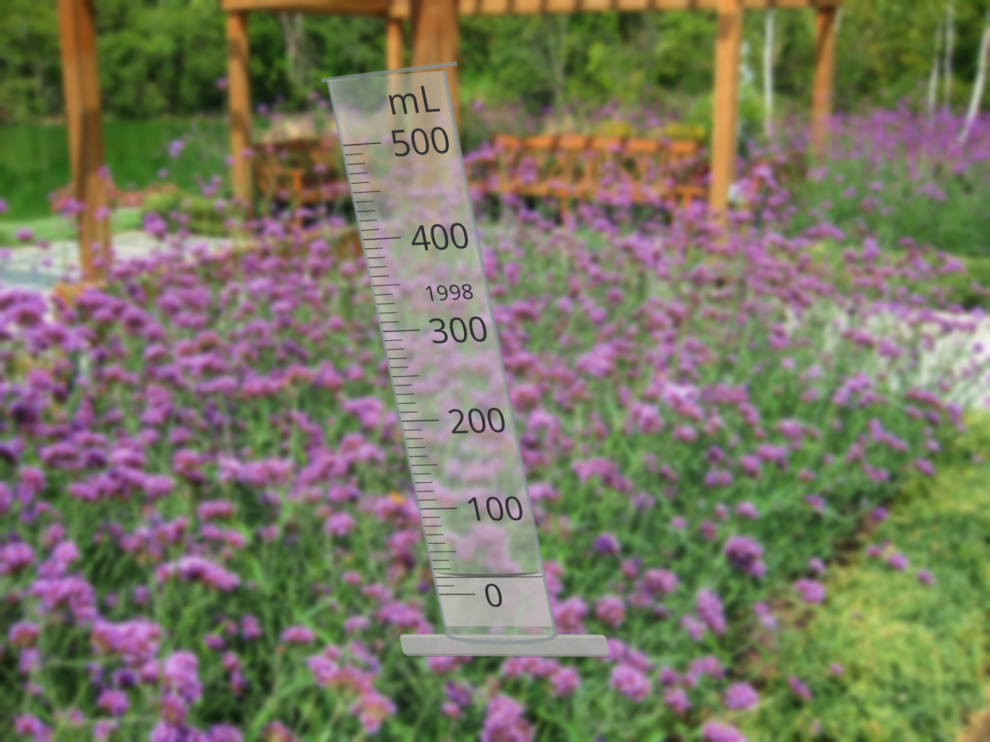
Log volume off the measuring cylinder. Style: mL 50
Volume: mL 20
